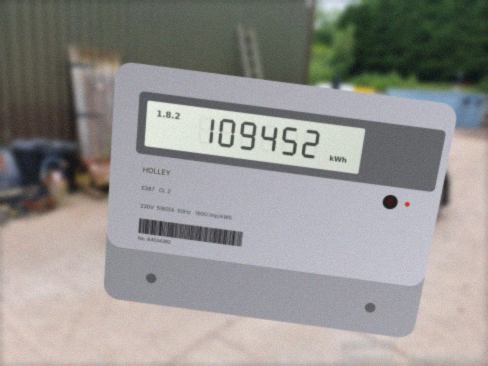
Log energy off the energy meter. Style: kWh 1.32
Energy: kWh 109452
